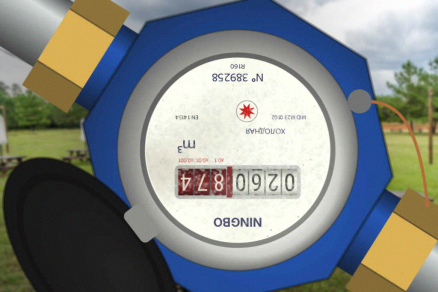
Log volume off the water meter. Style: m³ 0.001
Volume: m³ 260.874
